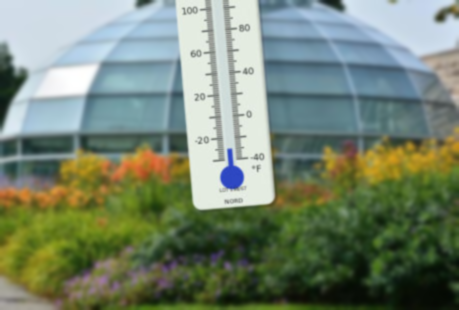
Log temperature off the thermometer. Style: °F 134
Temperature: °F -30
